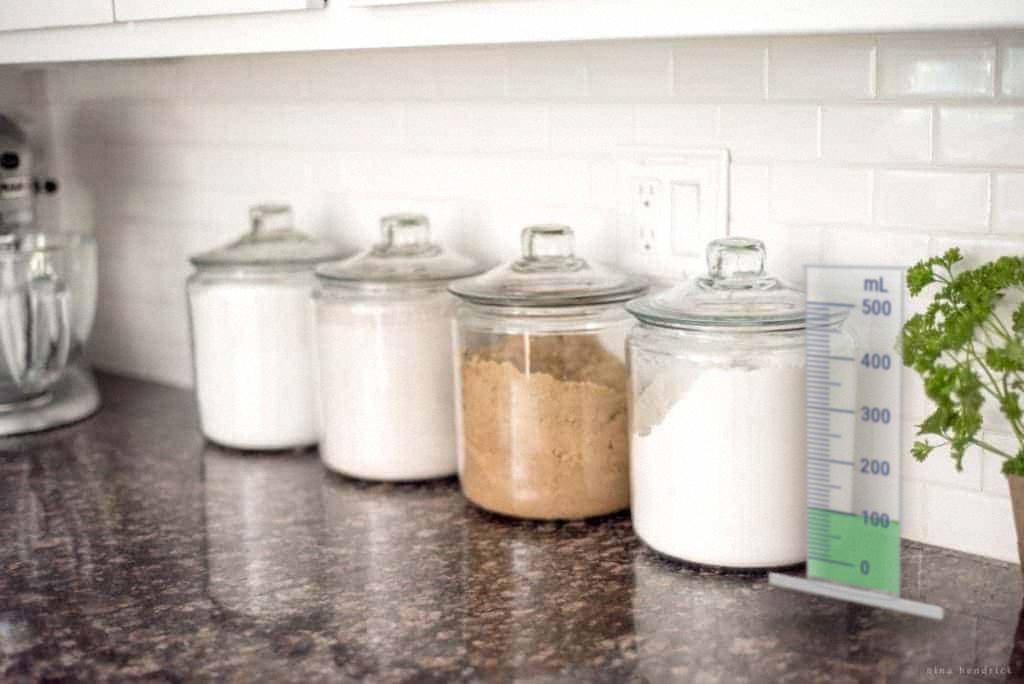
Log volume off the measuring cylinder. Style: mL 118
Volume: mL 100
